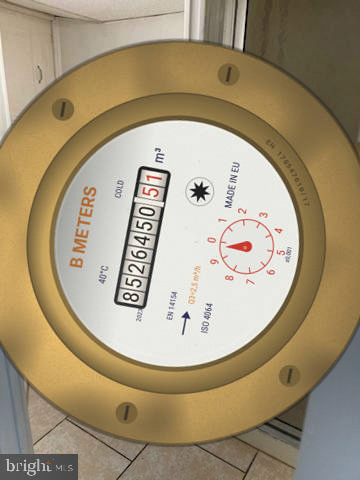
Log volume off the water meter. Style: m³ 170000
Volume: m³ 8526450.509
